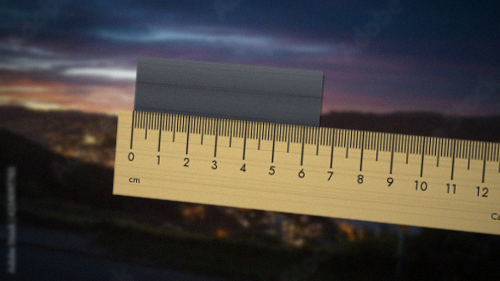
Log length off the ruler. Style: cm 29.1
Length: cm 6.5
